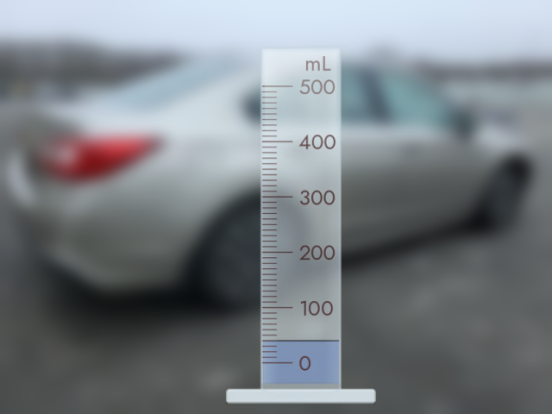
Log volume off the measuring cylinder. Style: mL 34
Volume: mL 40
